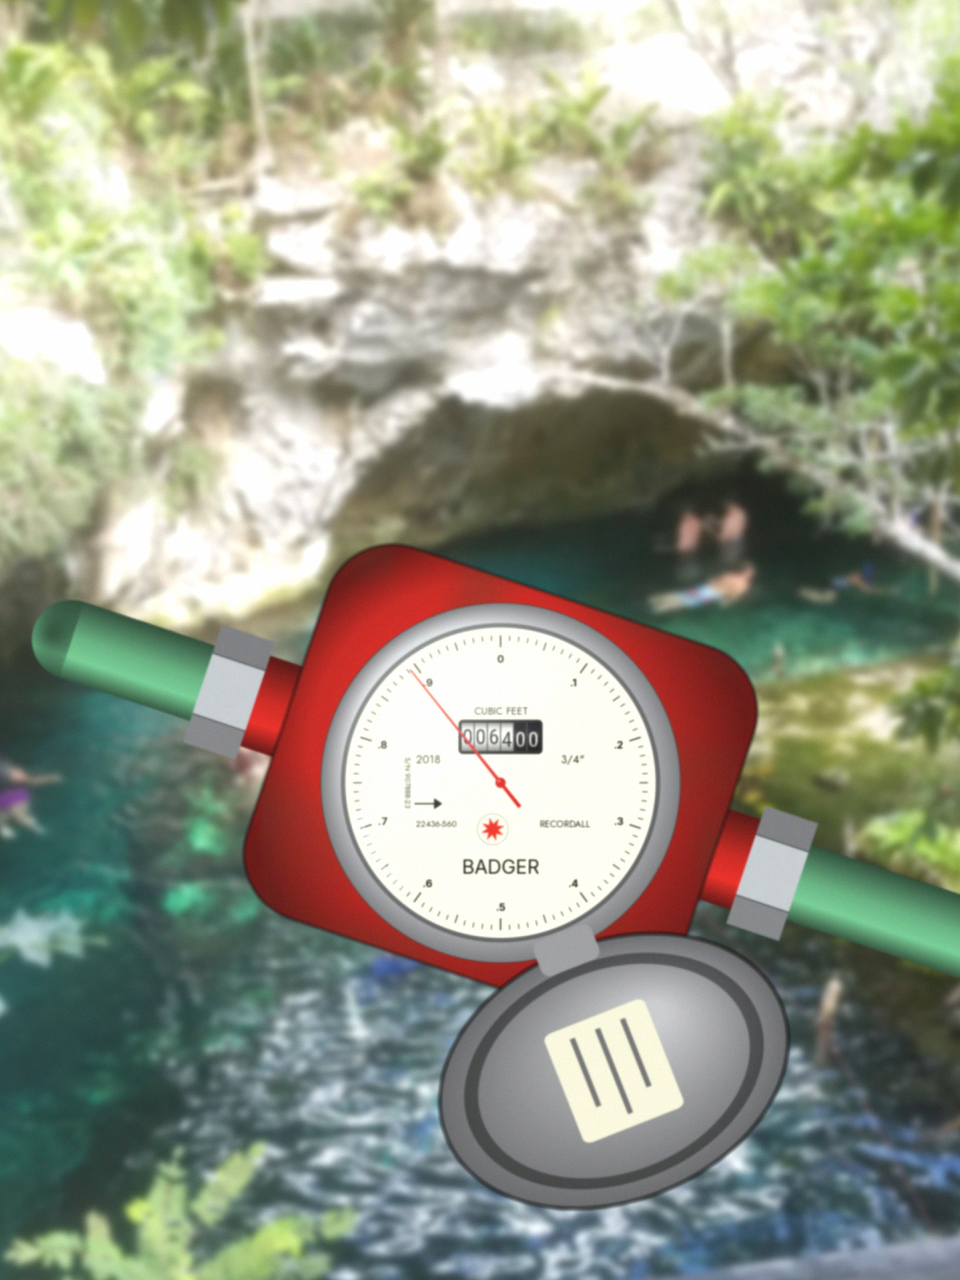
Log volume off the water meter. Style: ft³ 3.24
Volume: ft³ 6399.89
